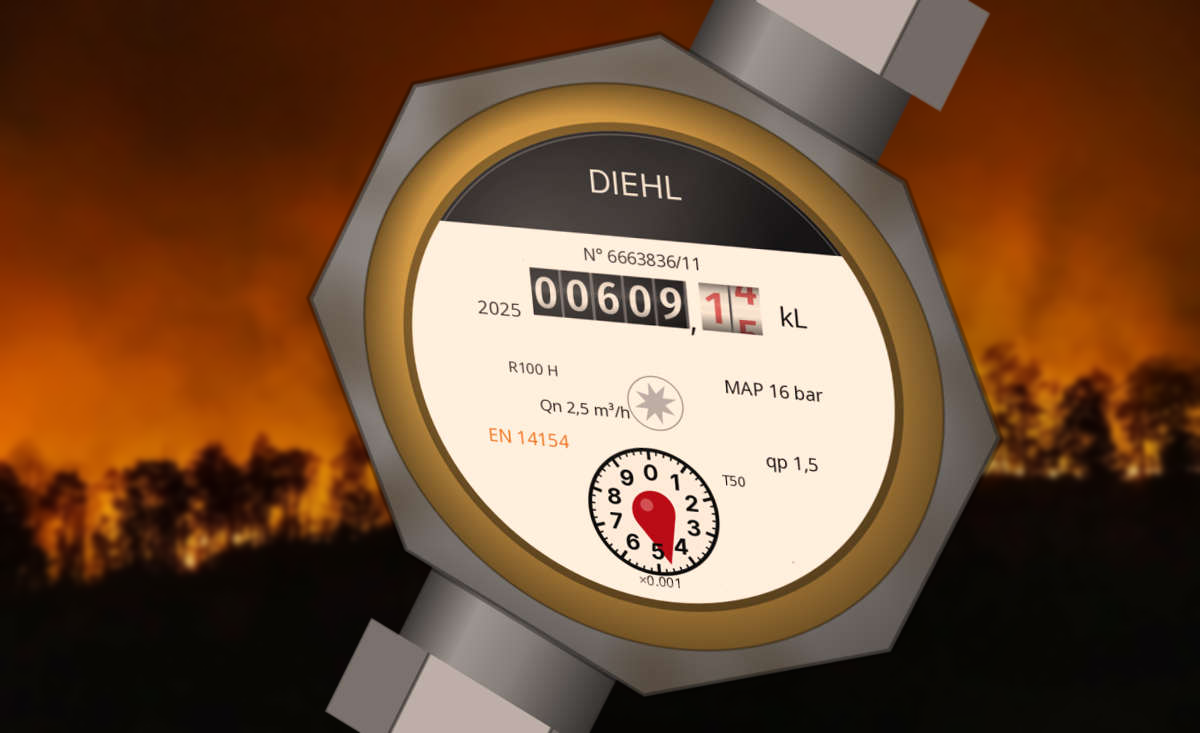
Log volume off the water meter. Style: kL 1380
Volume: kL 609.144
